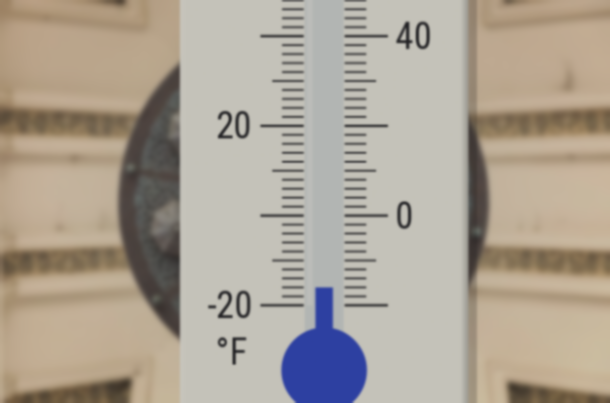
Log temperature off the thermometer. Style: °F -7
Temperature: °F -16
